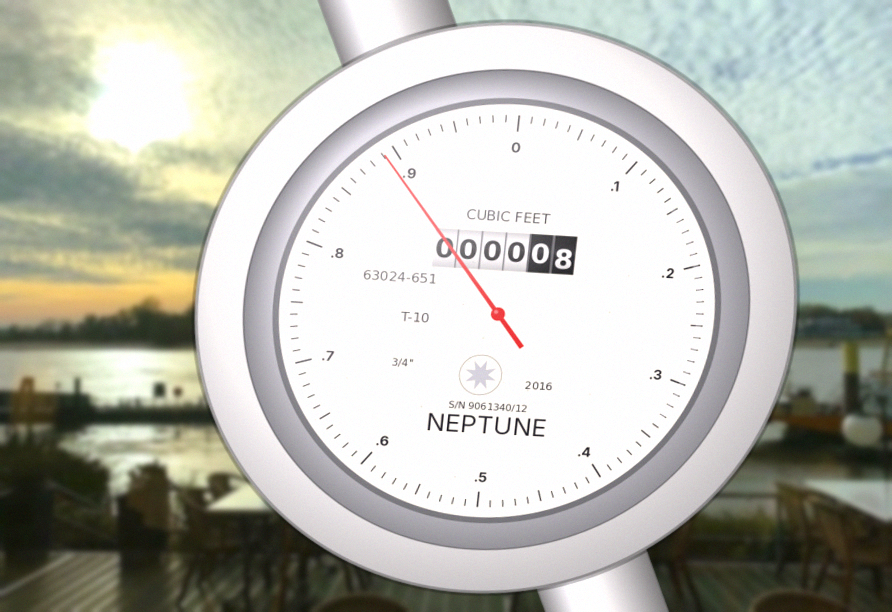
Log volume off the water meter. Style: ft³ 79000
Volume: ft³ 7.89
